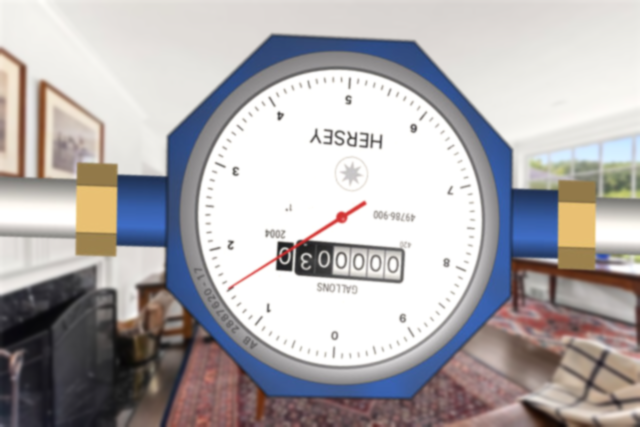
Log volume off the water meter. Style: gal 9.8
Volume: gal 31.5
